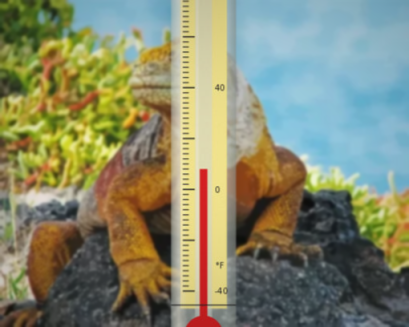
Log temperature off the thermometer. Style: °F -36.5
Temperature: °F 8
